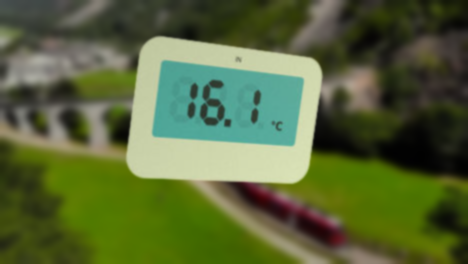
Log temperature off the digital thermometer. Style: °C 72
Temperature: °C 16.1
